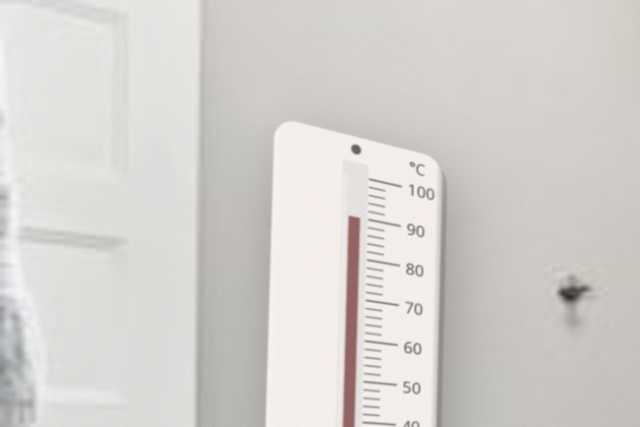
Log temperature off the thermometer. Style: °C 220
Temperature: °C 90
